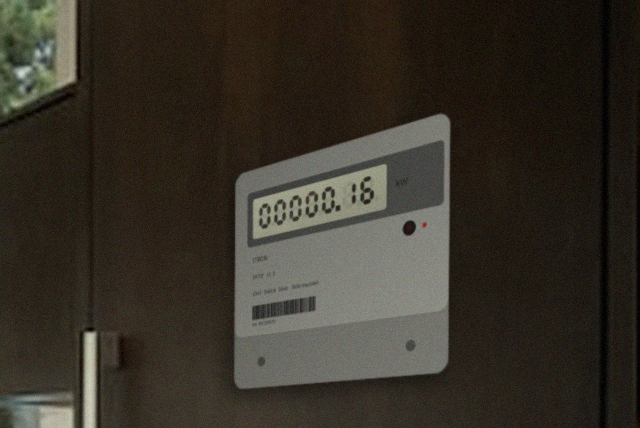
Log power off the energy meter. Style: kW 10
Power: kW 0.16
